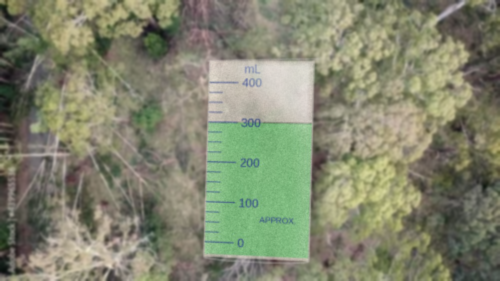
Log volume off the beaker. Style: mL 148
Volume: mL 300
